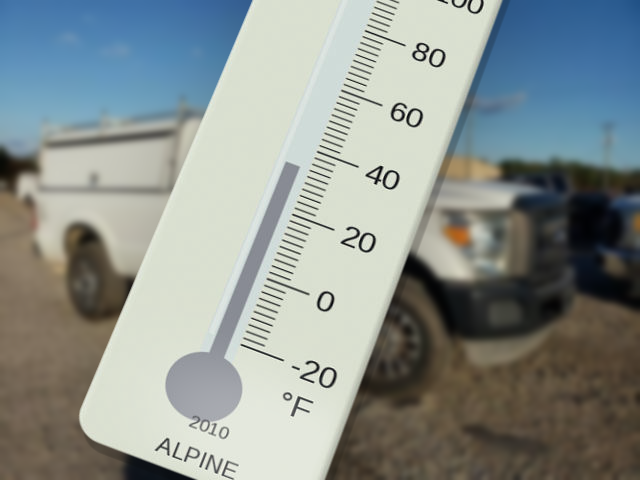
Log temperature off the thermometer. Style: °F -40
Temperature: °F 34
